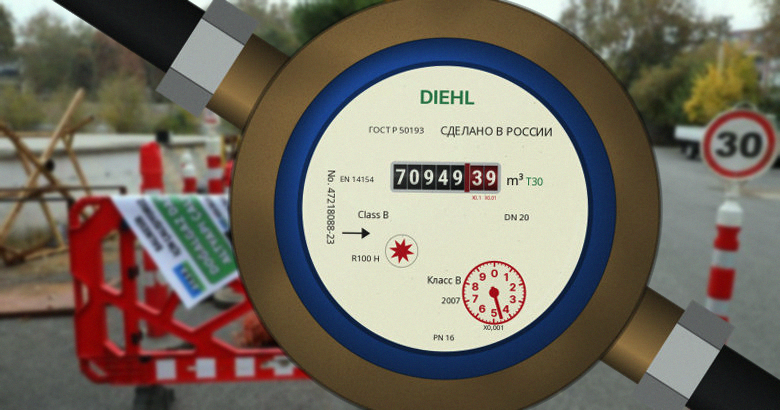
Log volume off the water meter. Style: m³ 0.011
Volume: m³ 70949.394
